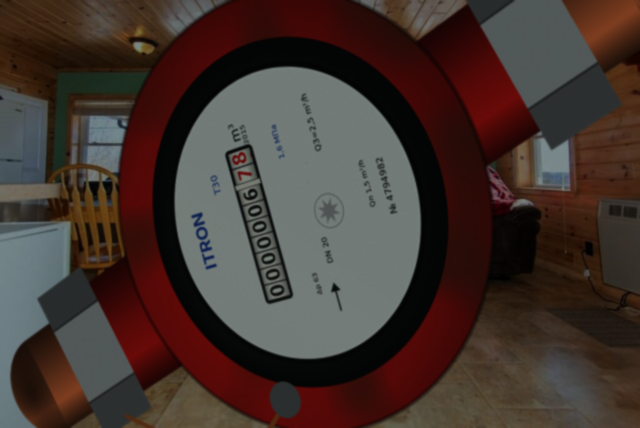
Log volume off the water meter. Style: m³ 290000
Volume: m³ 6.78
